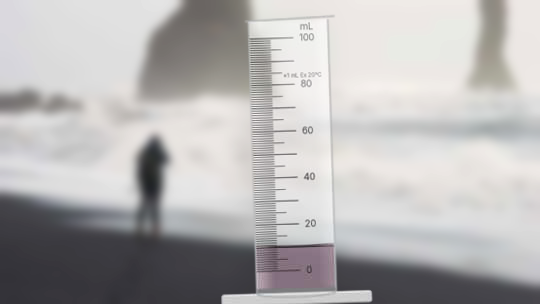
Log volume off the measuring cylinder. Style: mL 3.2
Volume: mL 10
